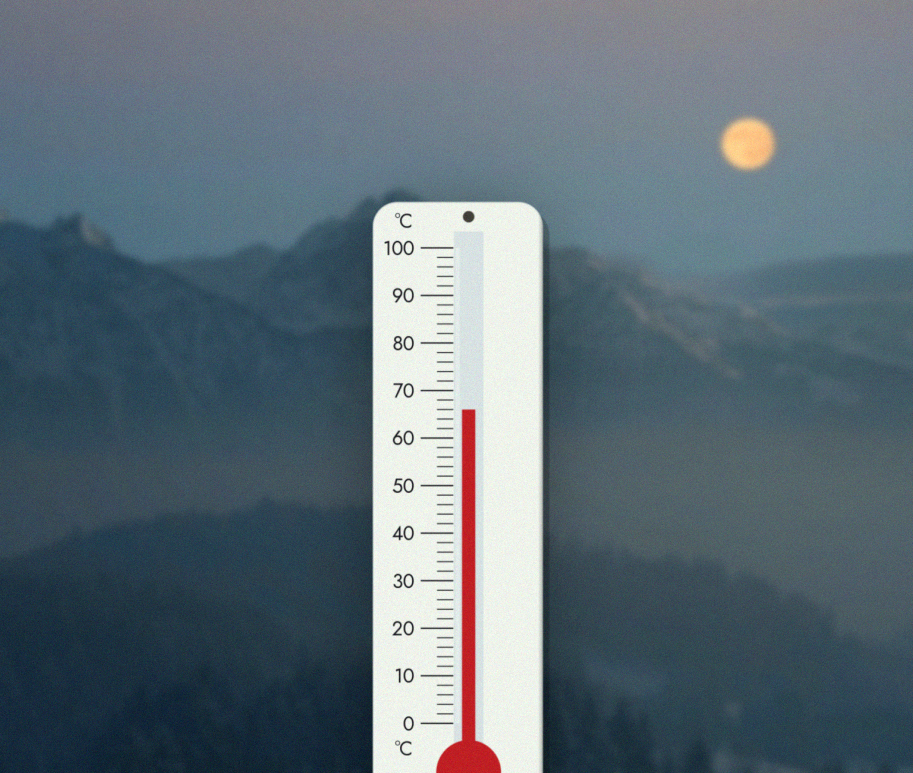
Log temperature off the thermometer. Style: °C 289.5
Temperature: °C 66
